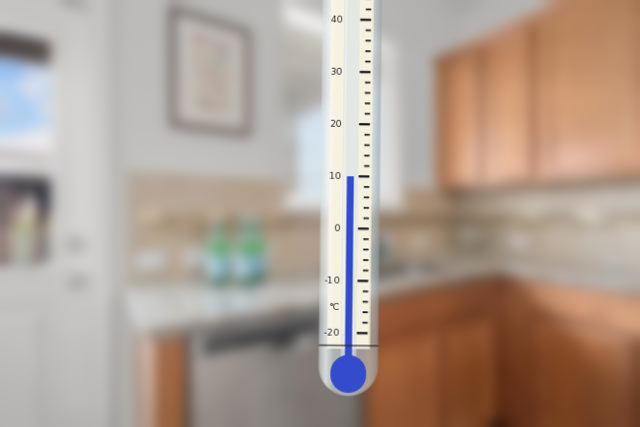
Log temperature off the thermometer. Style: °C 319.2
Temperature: °C 10
